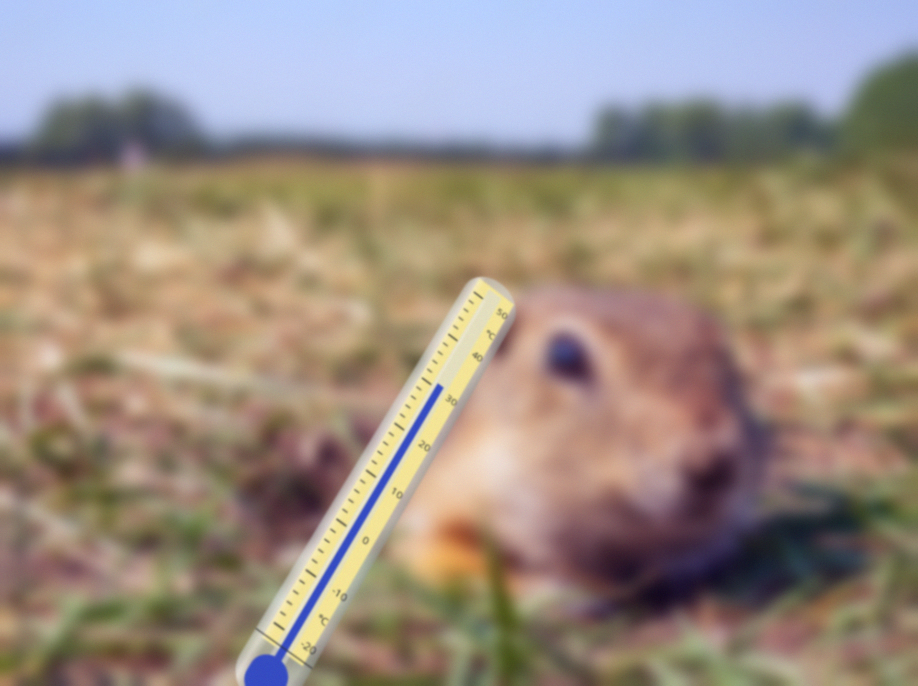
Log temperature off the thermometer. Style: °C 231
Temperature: °C 31
